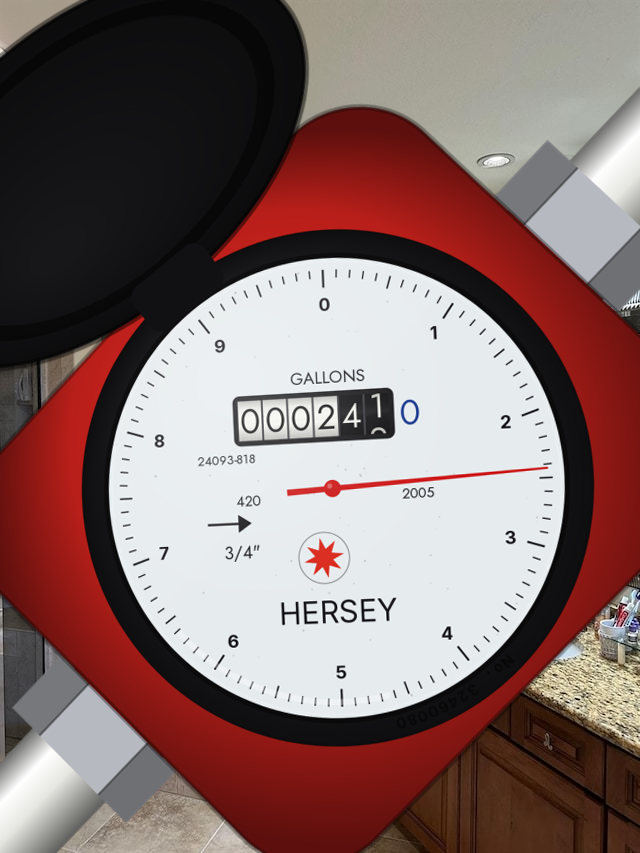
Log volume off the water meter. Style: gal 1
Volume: gal 2412.4
